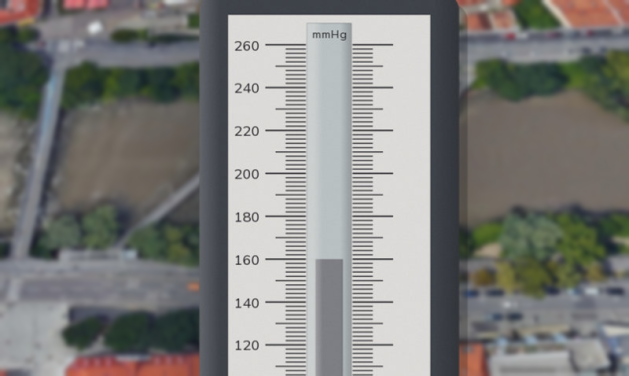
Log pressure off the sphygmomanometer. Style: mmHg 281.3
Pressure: mmHg 160
